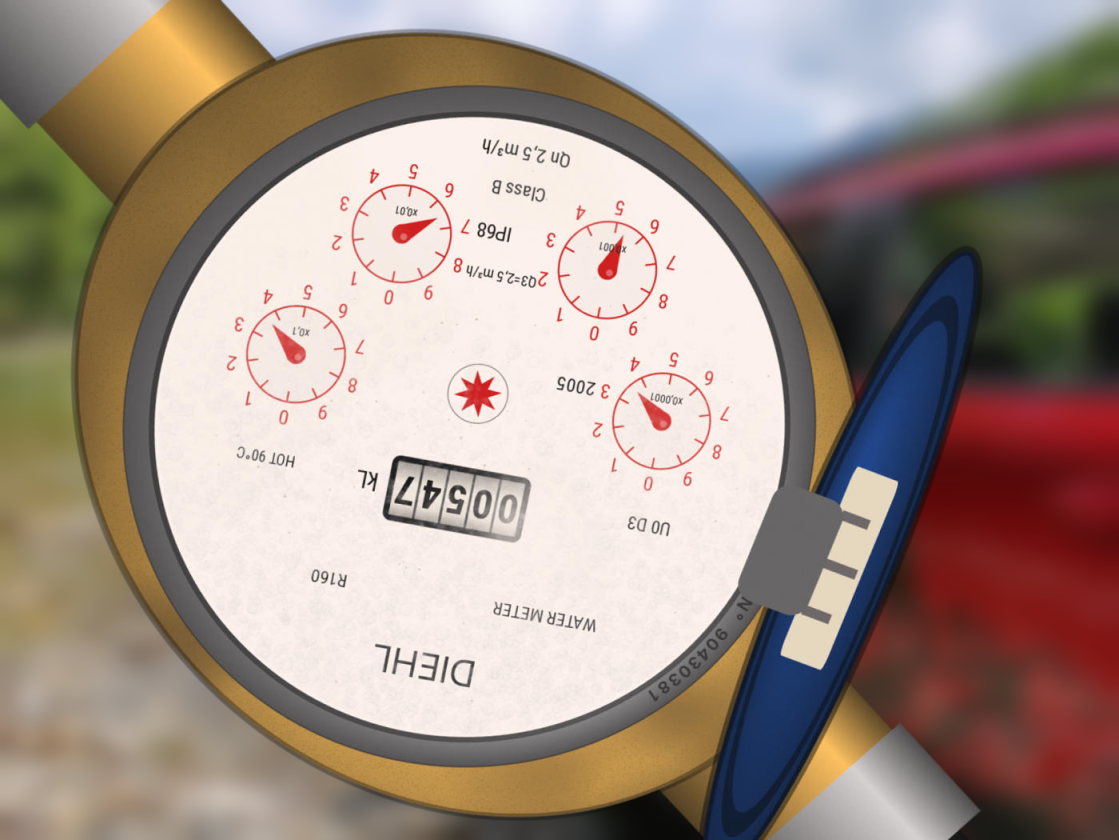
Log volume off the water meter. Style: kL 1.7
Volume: kL 547.3653
